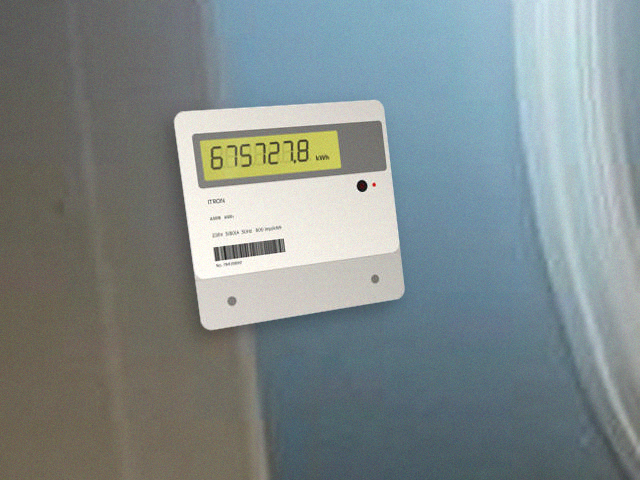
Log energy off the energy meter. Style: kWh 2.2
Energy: kWh 675727.8
